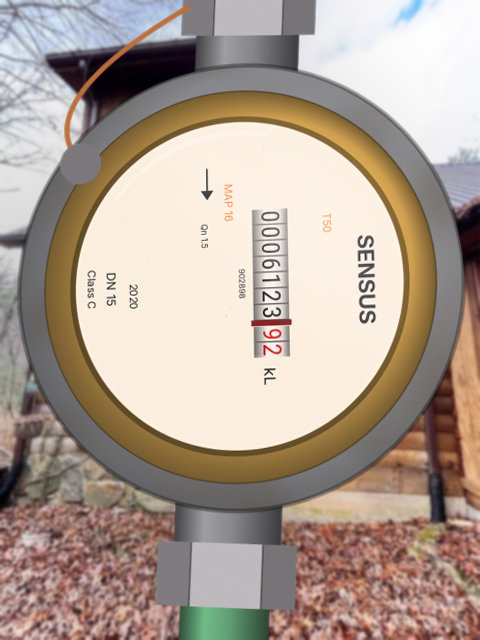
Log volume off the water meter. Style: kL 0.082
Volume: kL 6123.92
